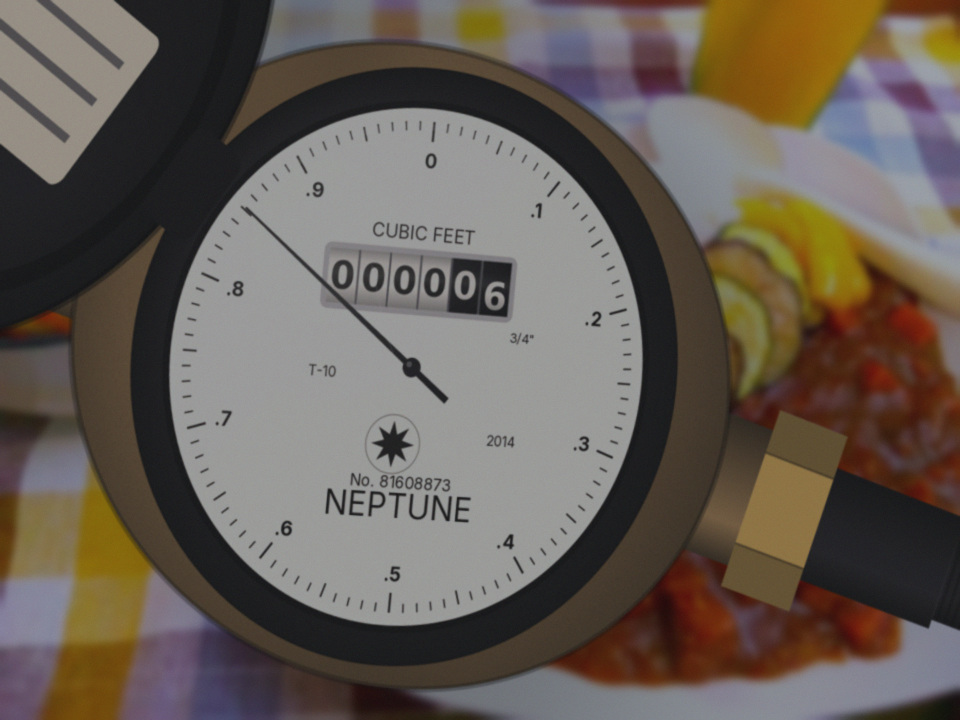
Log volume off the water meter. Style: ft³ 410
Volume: ft³ 5.85
